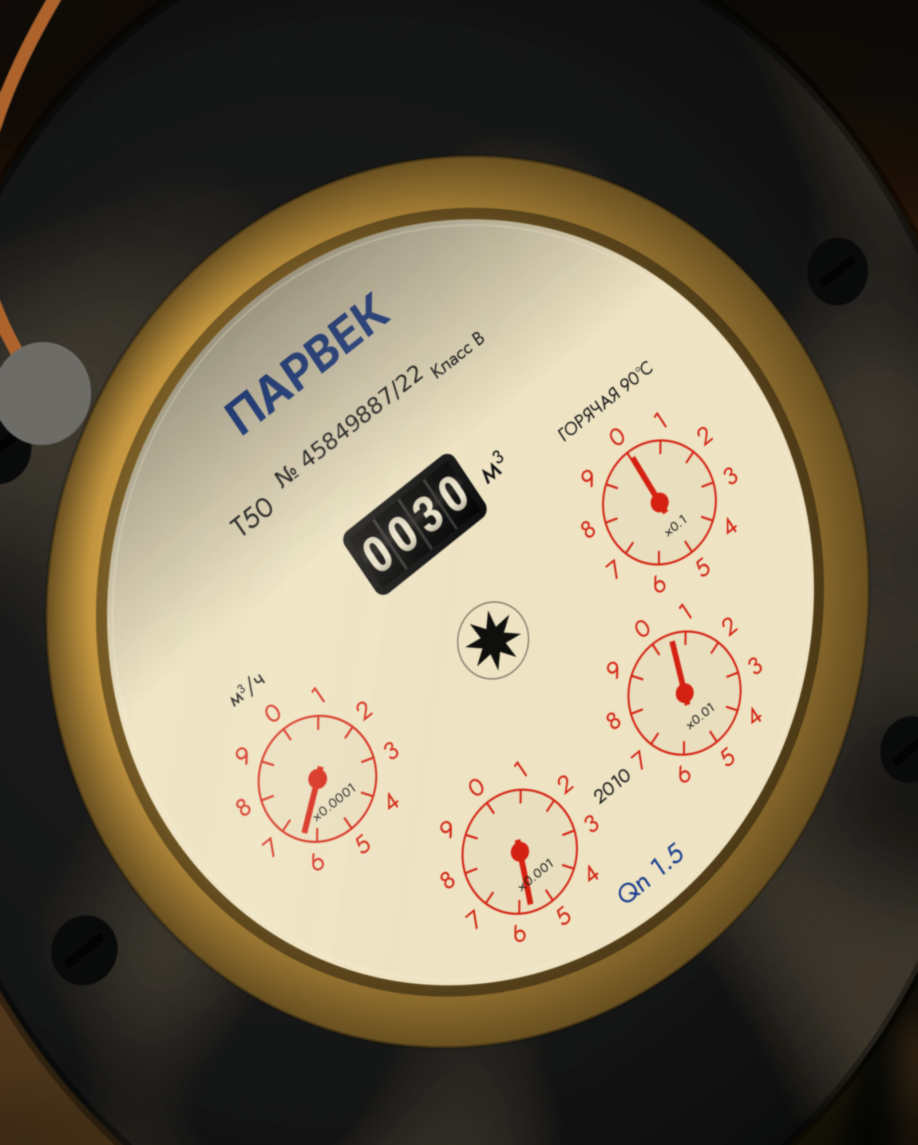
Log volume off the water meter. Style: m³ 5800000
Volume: m³ 30.0056
